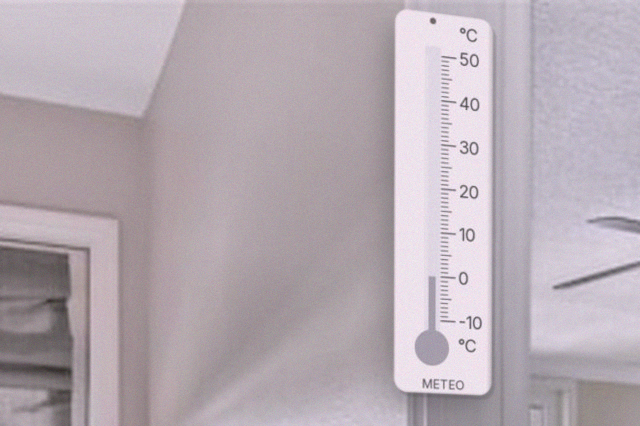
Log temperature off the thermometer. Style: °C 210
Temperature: °C 0
